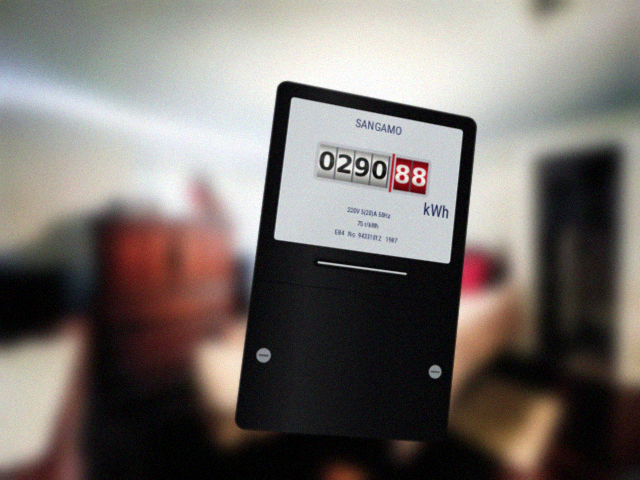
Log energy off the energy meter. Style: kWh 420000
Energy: kWh 290.88
